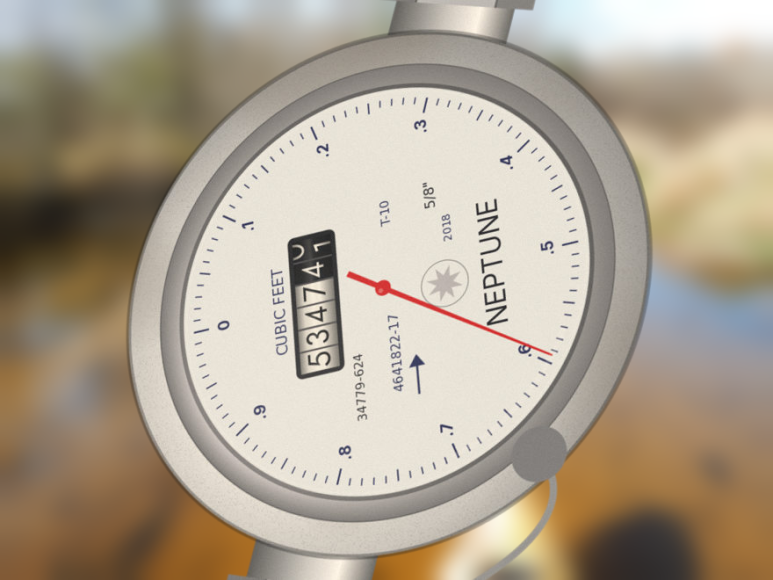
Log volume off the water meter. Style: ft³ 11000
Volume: ft³ 534740.59
